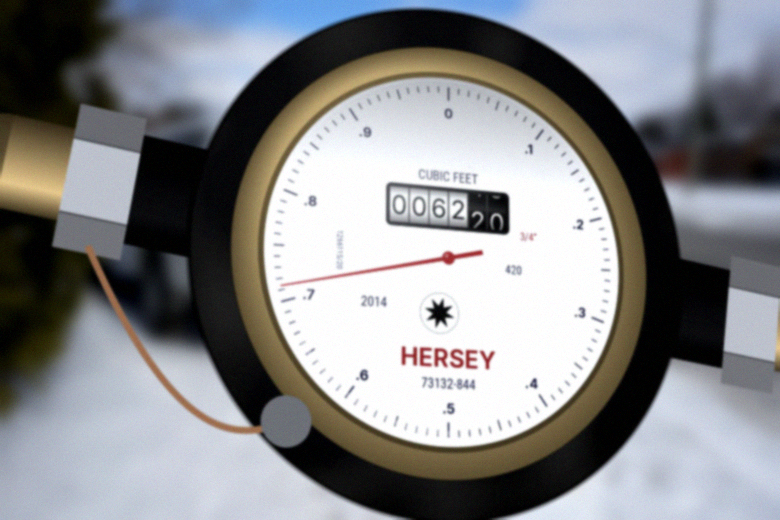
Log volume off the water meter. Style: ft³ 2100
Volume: ft³ 6219.71
